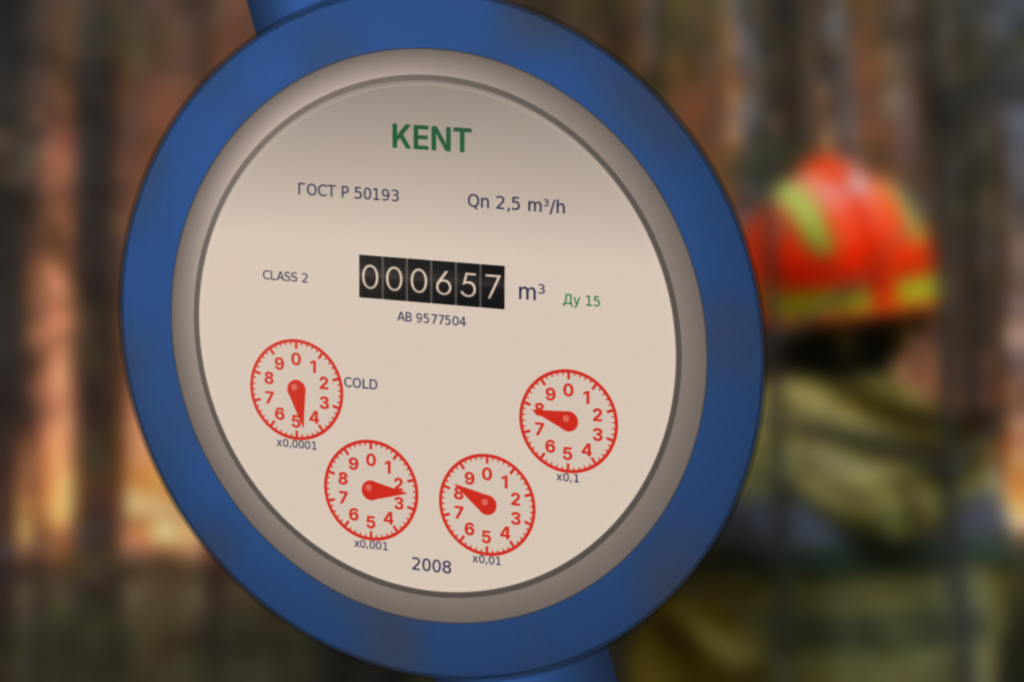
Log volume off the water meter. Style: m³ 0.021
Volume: m³ 657.7824
